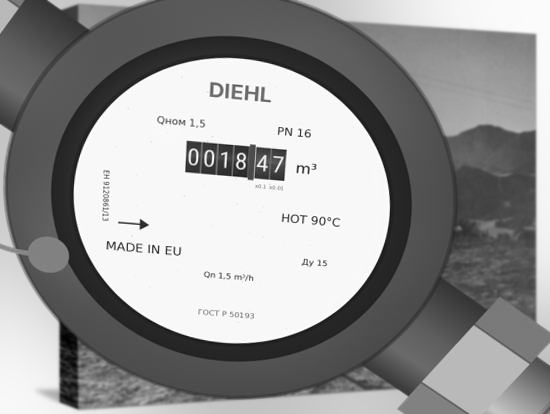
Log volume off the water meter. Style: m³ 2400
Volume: m³ 18.47
